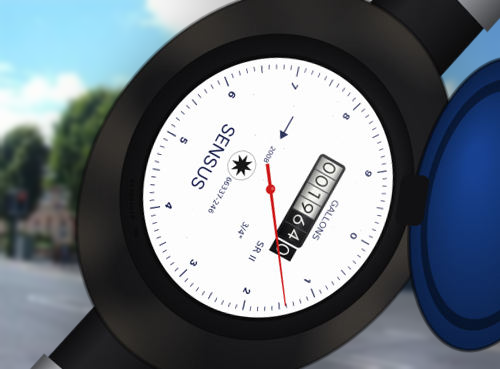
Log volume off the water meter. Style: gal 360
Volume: gal 19641.4
